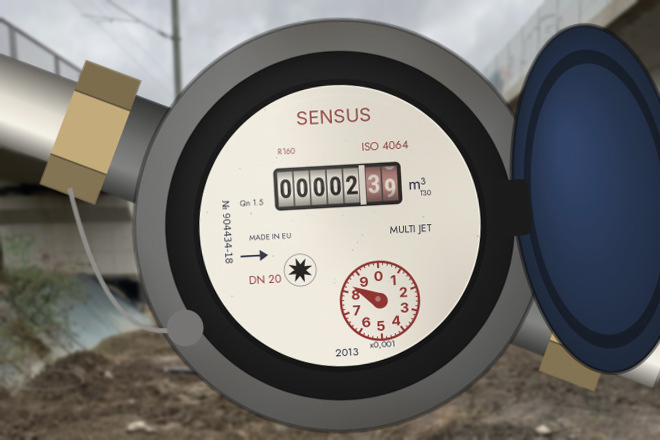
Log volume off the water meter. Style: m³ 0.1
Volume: m³ 2.388
